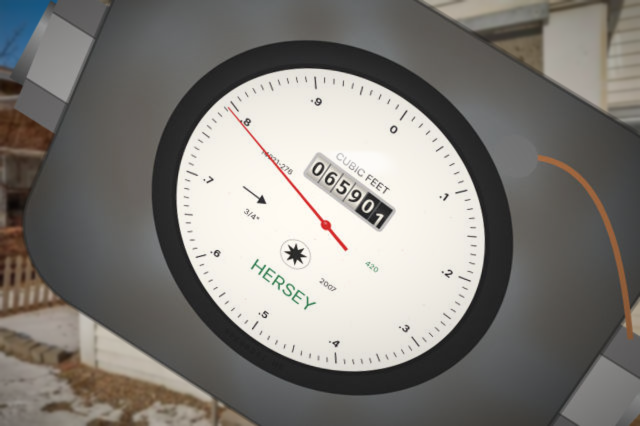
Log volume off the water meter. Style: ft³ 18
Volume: ft³ 65900.79
